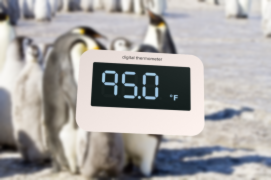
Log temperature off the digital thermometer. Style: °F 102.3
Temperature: °F 95.0
